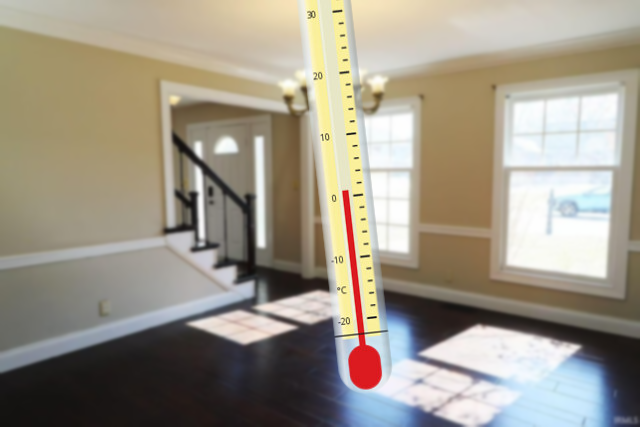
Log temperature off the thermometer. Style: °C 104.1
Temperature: °C 1
